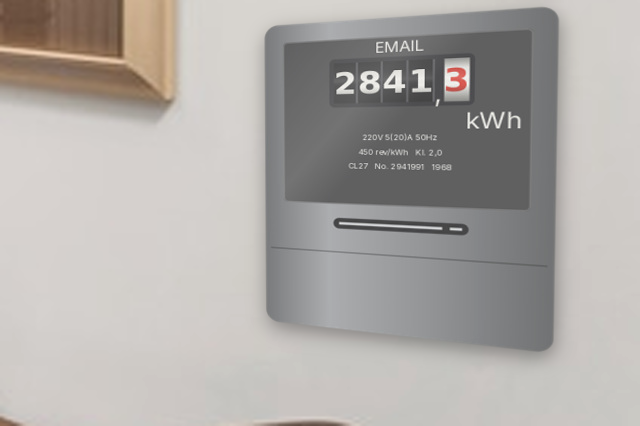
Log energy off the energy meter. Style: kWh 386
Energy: kWh 2841.3
